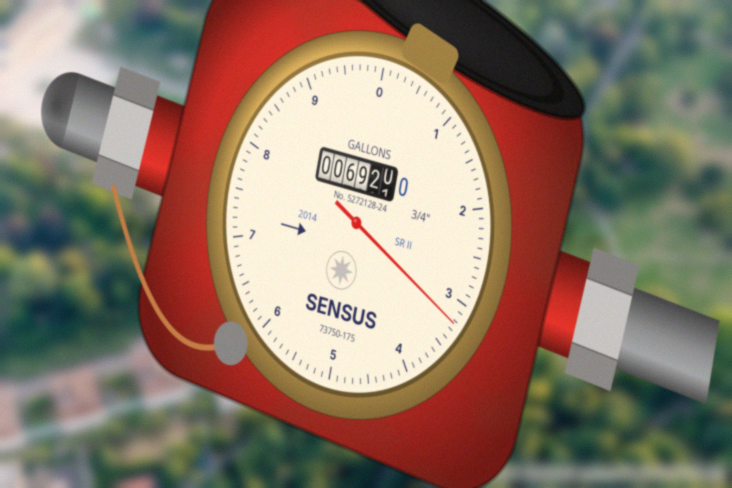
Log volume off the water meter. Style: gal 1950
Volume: gal 69203.2
